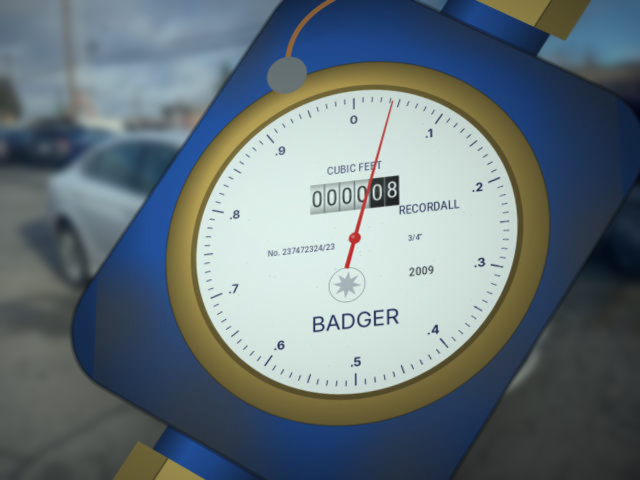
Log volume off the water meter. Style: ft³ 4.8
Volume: ft³ 8.04
